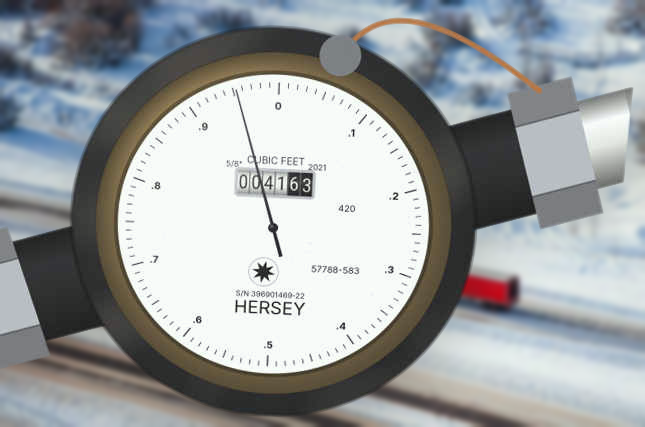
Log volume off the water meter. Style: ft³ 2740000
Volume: ft³ 4162.95
